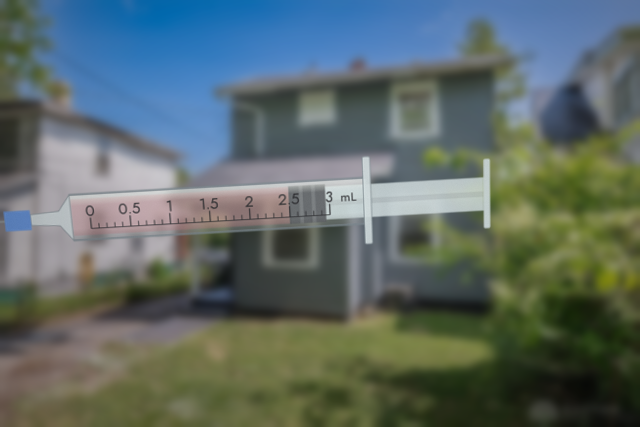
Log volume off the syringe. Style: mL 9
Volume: mL 2.5
